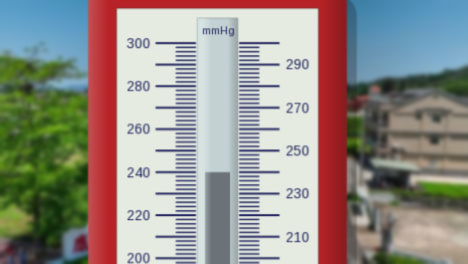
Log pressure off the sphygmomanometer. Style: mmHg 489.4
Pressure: mmHg 240
